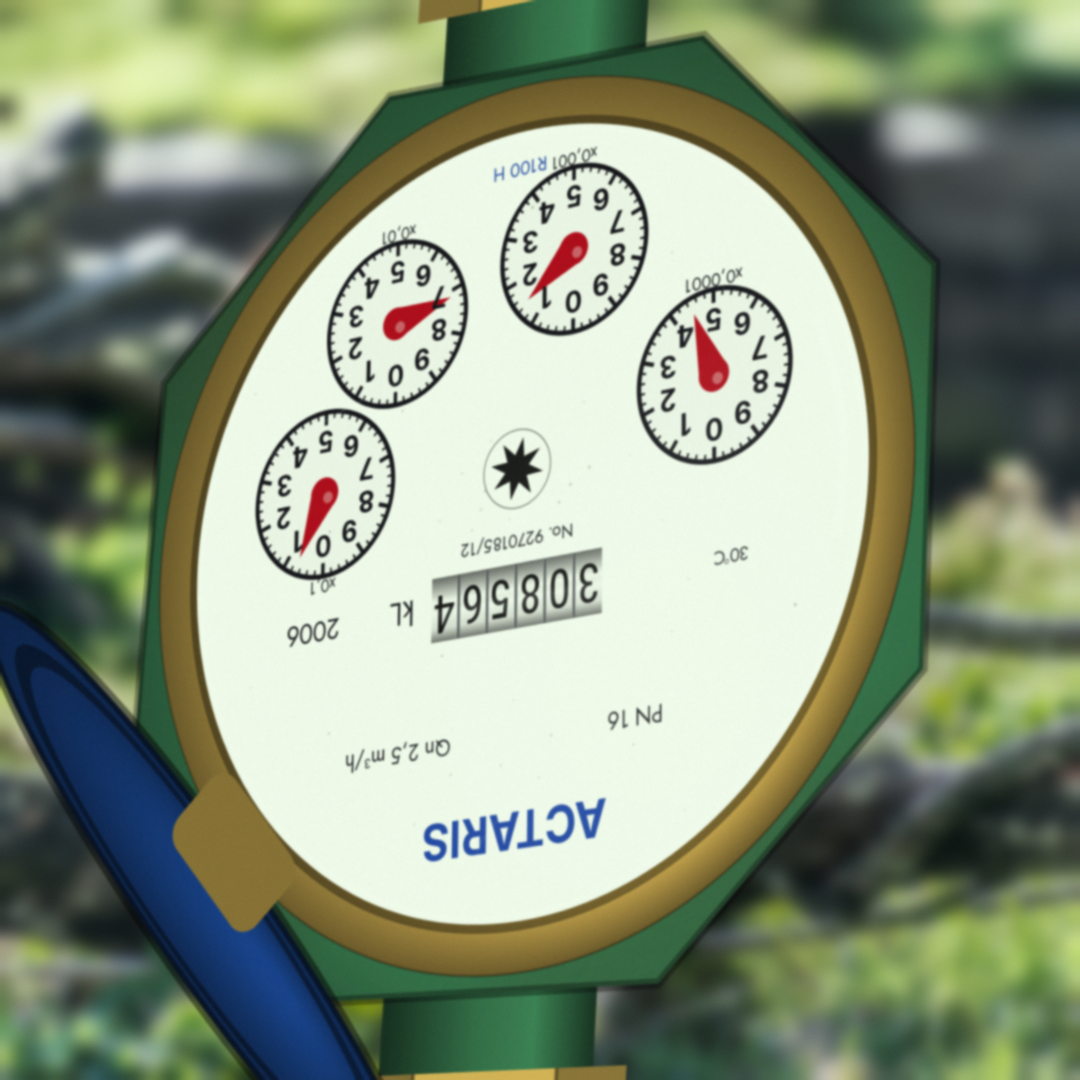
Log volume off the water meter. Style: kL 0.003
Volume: kL 308564.0714
